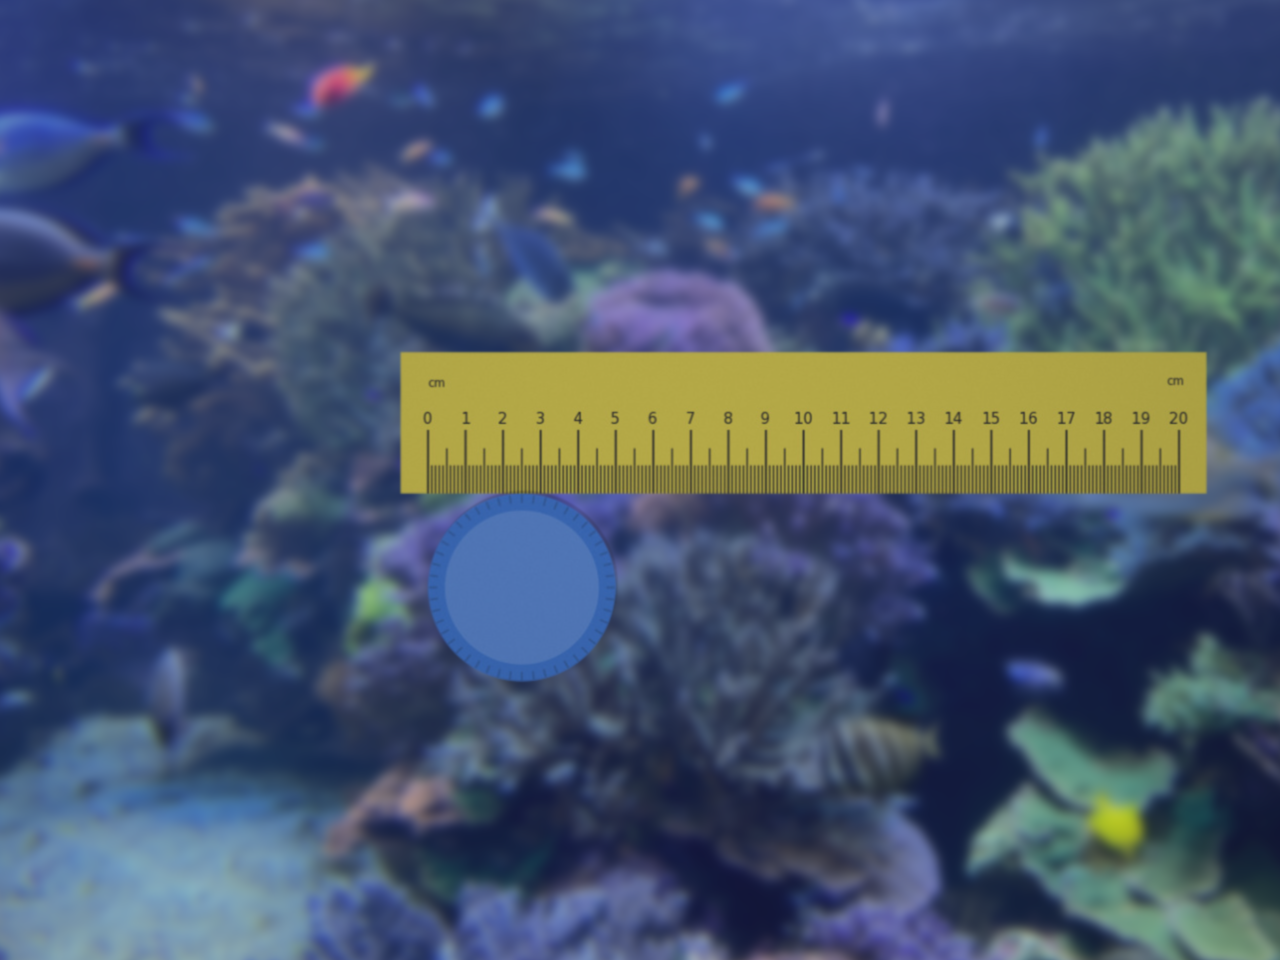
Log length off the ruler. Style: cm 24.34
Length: cm 5
